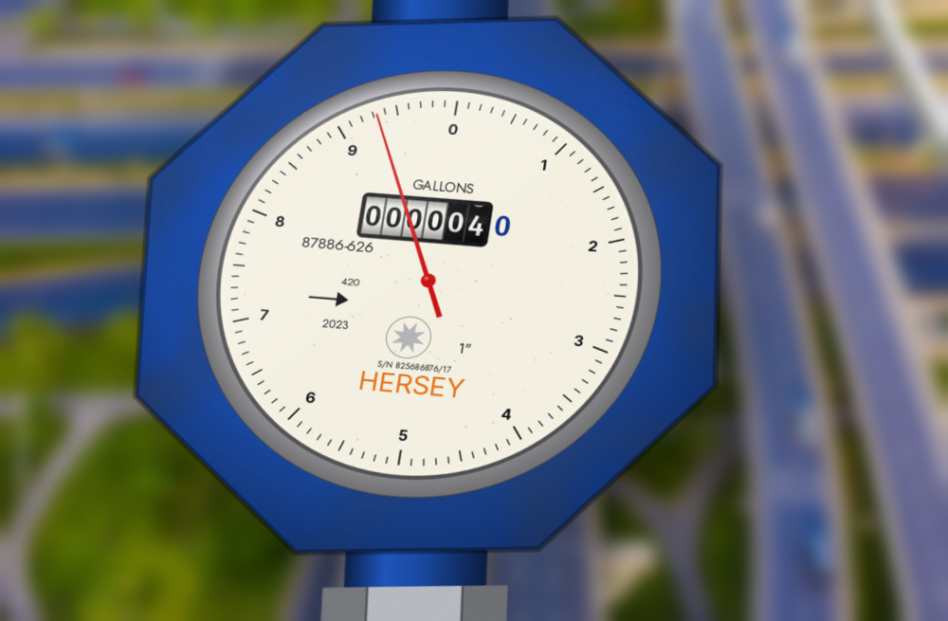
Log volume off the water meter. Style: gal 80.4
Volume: gal 39.3
